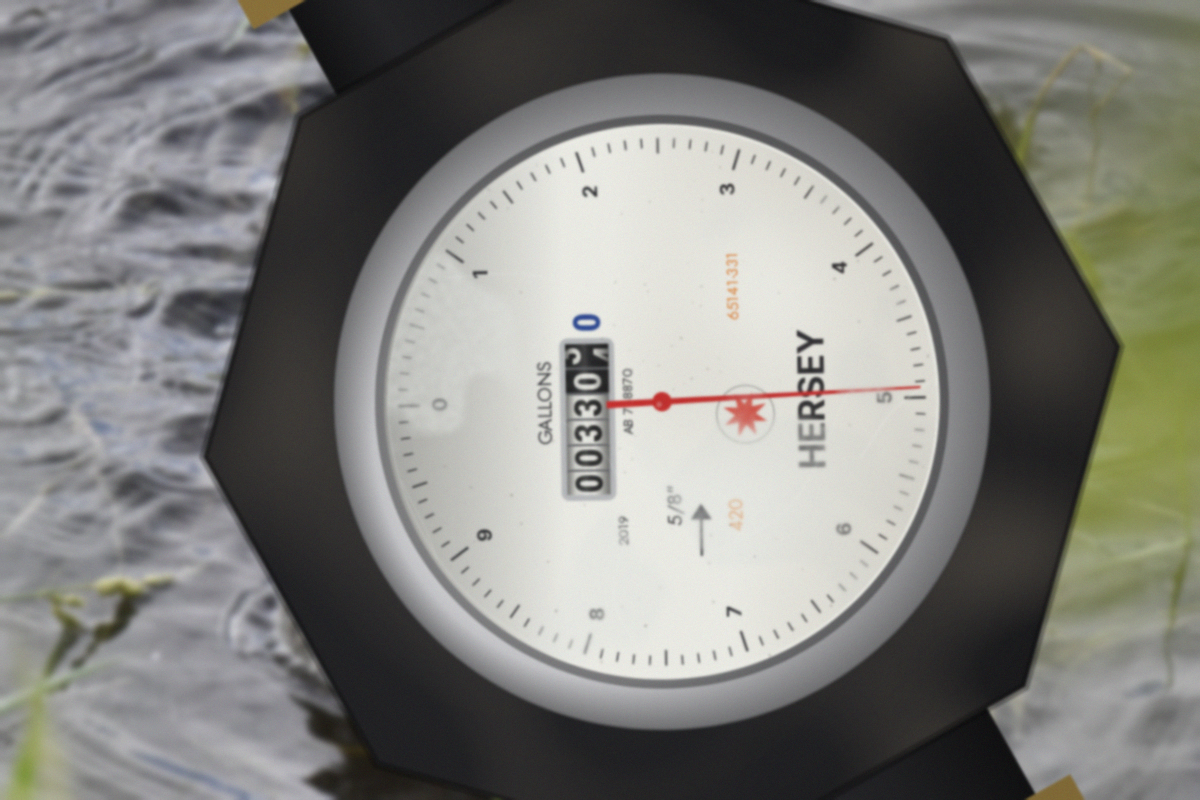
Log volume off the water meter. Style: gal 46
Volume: gal 33034.9
